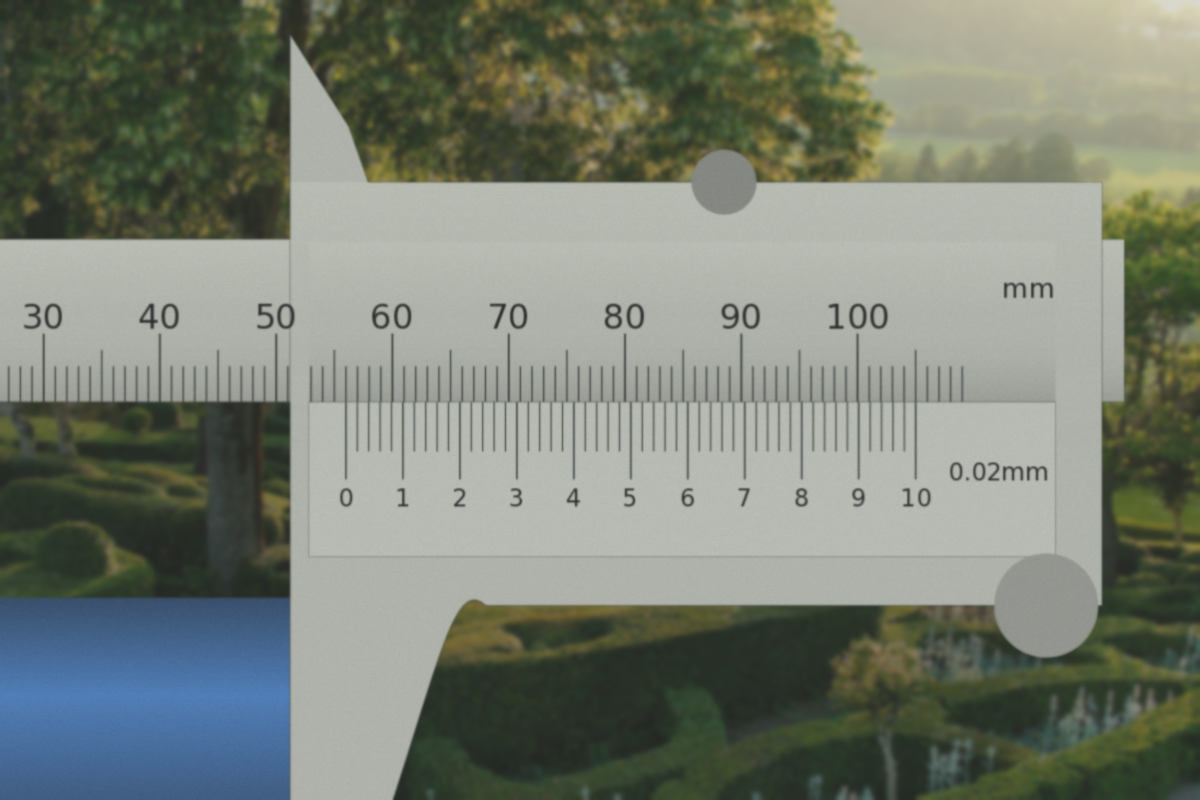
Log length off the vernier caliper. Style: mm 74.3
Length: mm 56.0
